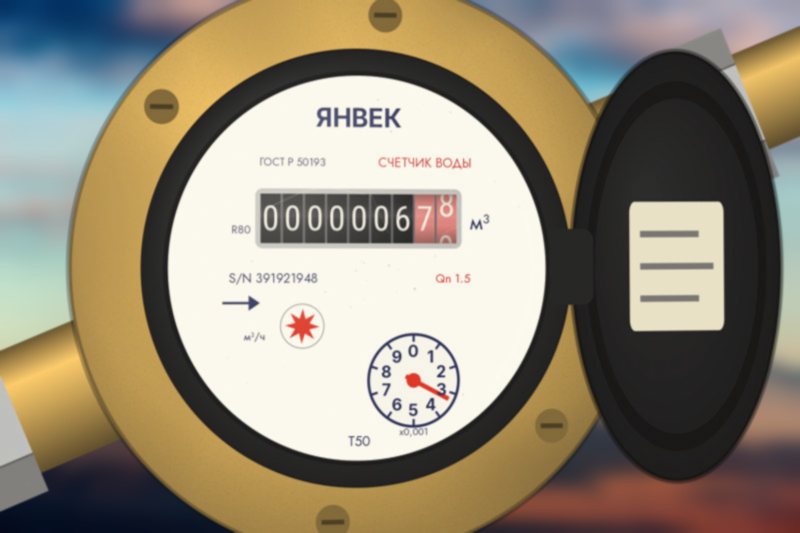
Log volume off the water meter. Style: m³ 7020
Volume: m³ 6.783
